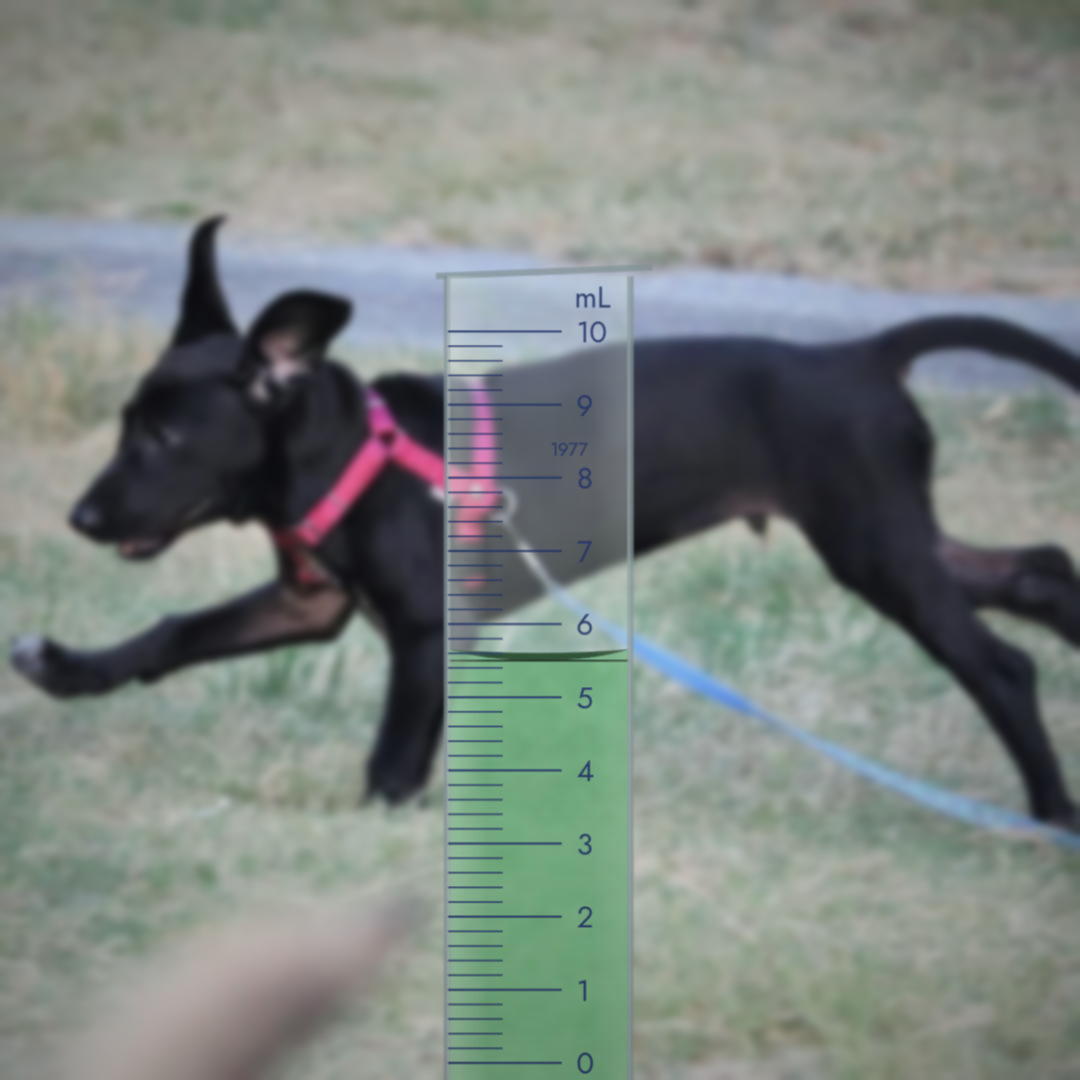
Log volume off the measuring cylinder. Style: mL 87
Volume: mL 5.5
